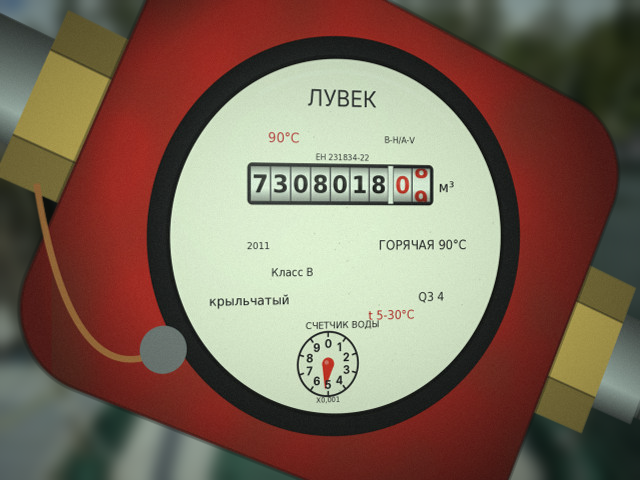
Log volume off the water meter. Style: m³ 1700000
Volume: m³ 7308018.085
